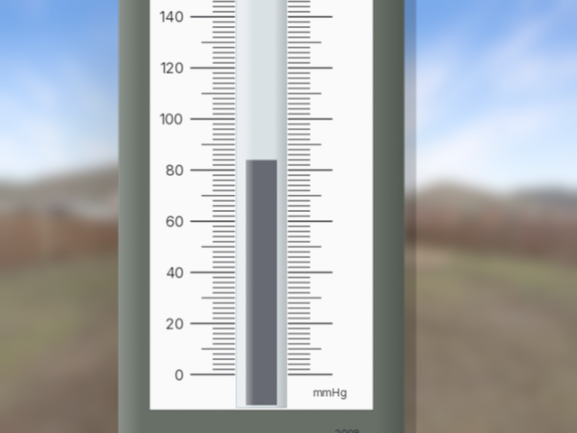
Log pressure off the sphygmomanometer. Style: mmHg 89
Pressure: mmHg 84
